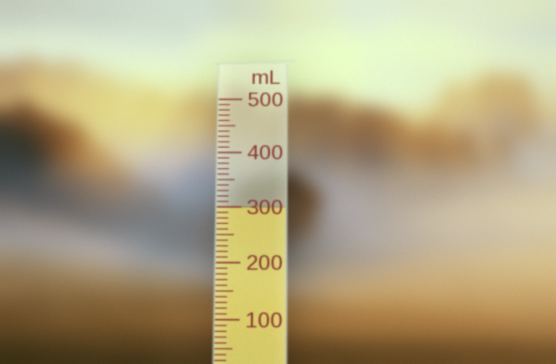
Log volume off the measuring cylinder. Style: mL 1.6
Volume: mL 300
